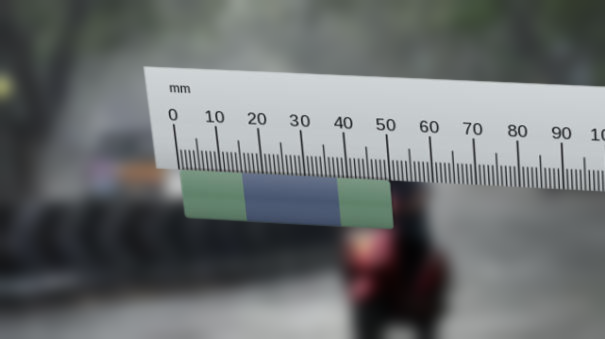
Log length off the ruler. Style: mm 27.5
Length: mm 50
